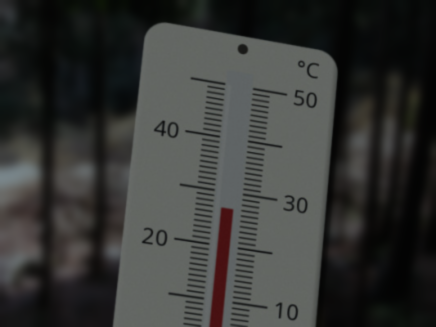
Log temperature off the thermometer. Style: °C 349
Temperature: °C 27
